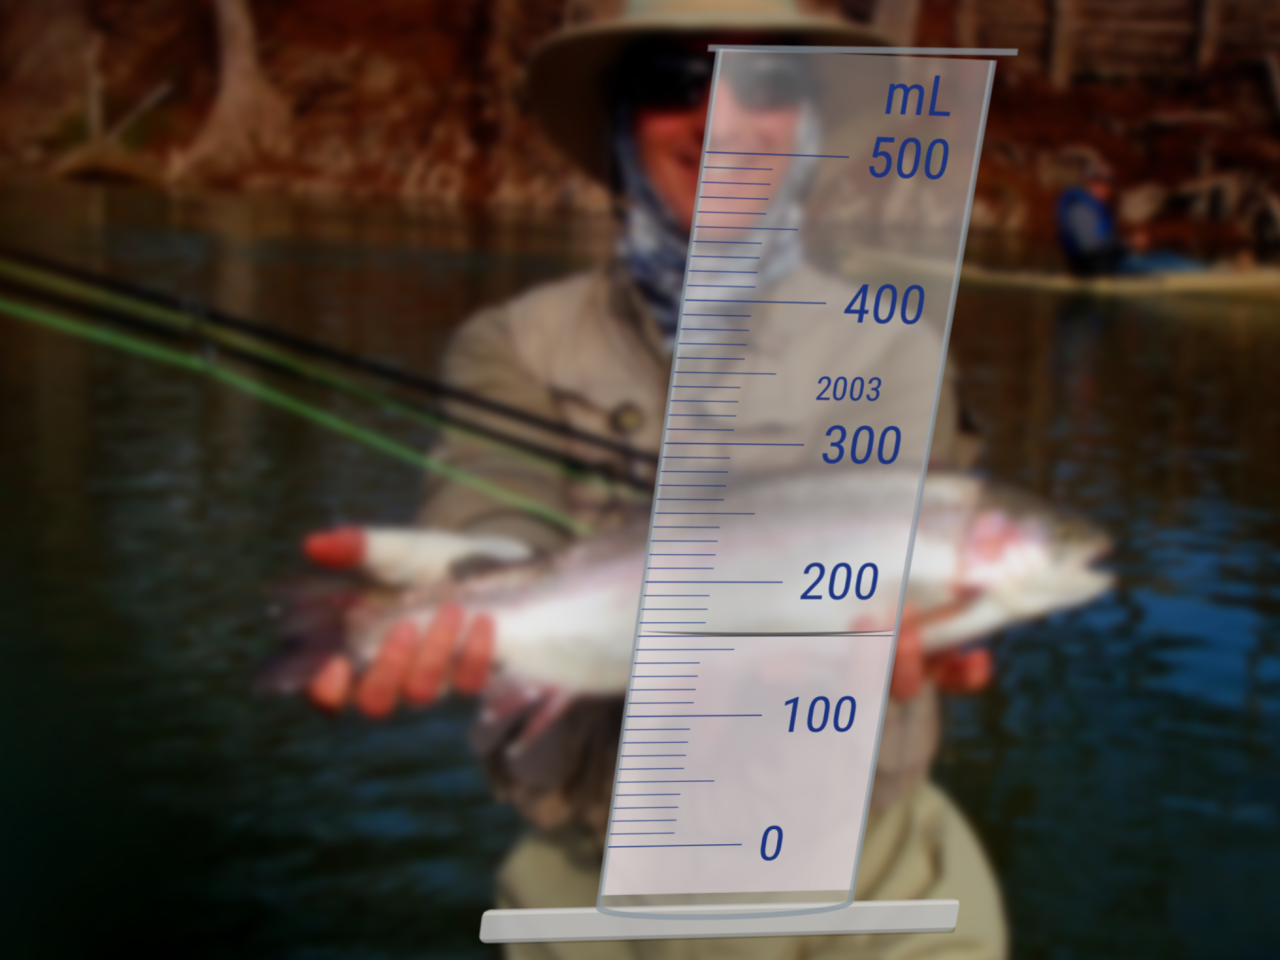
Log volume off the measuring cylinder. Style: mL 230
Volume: mL 160
